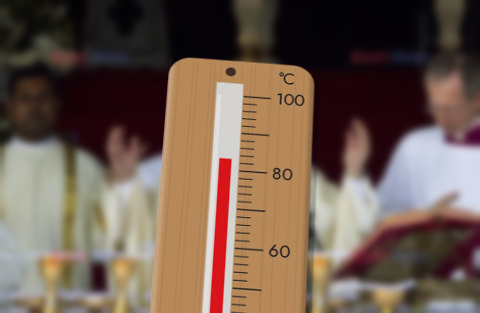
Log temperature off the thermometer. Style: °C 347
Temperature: °C 83
